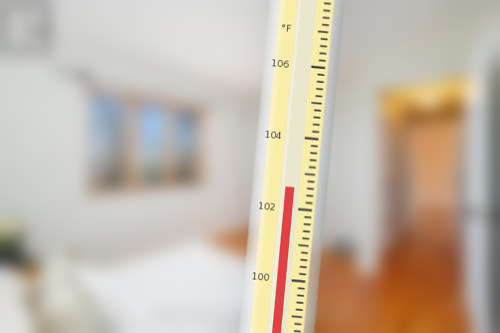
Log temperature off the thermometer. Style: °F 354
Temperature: °F 102.6
